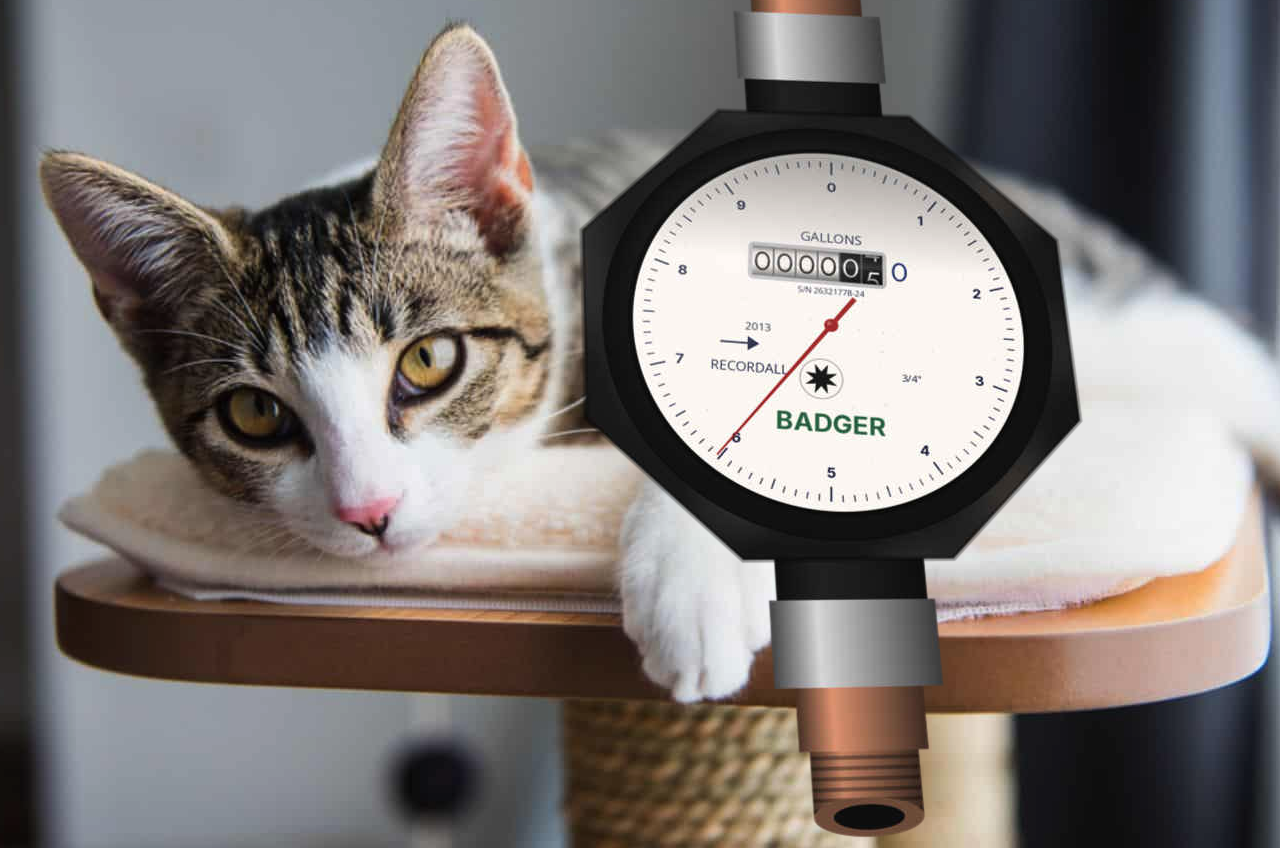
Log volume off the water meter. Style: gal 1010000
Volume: gal 46.0
